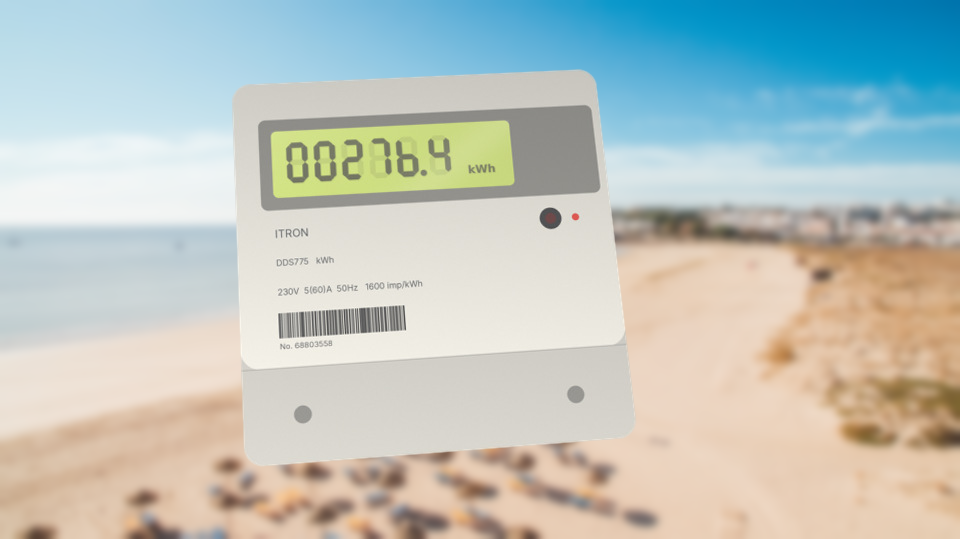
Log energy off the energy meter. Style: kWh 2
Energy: kWh 276.4
